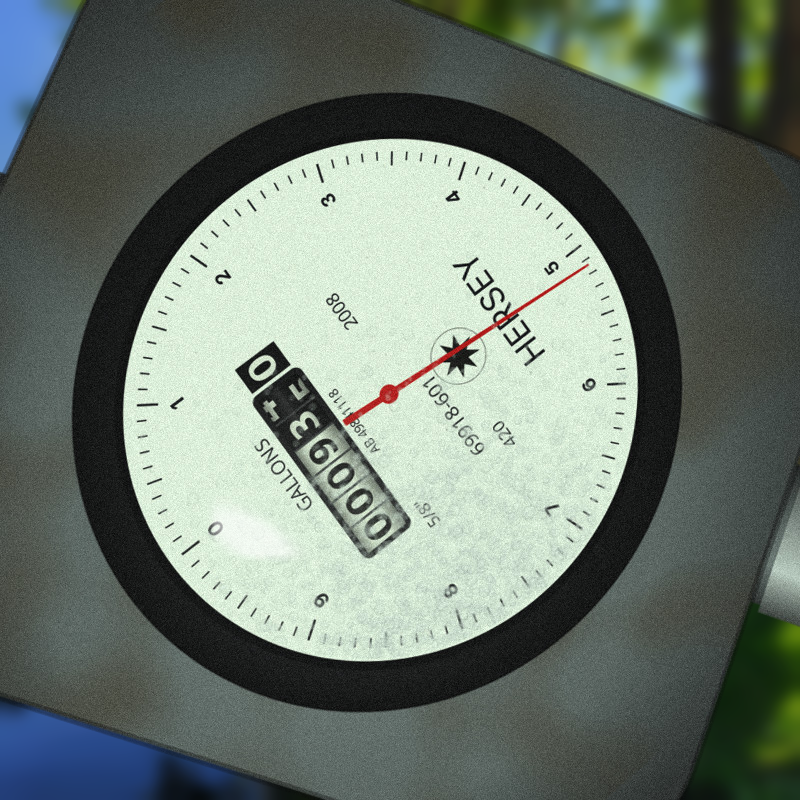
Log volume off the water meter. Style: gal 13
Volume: gal 9345.1
